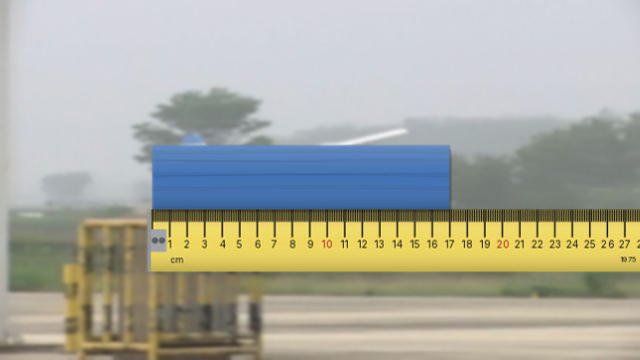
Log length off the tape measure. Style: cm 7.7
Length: cm 17
